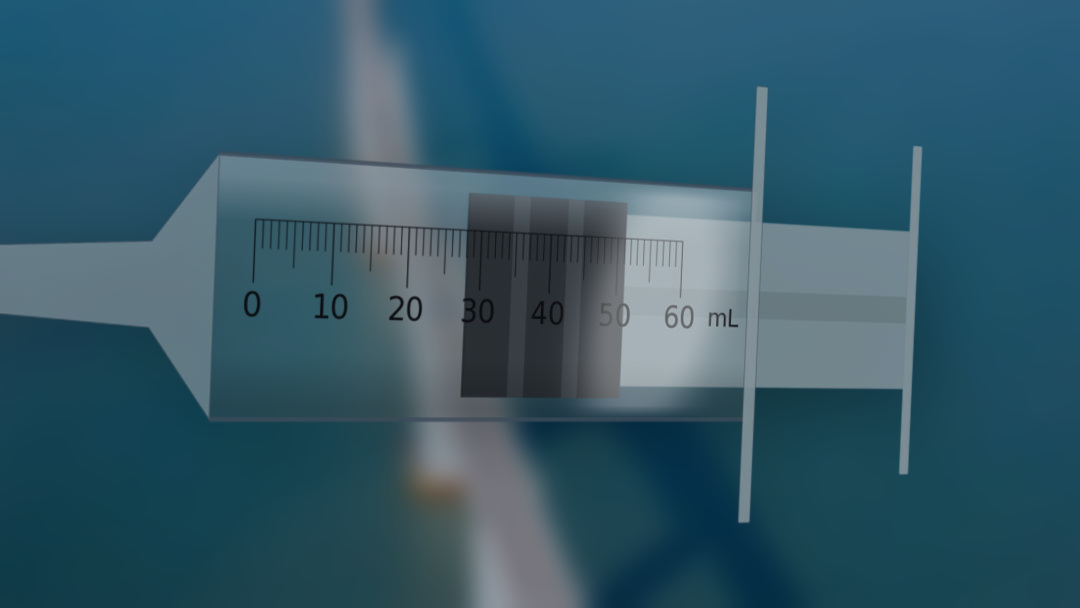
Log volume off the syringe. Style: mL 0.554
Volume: mL 28
